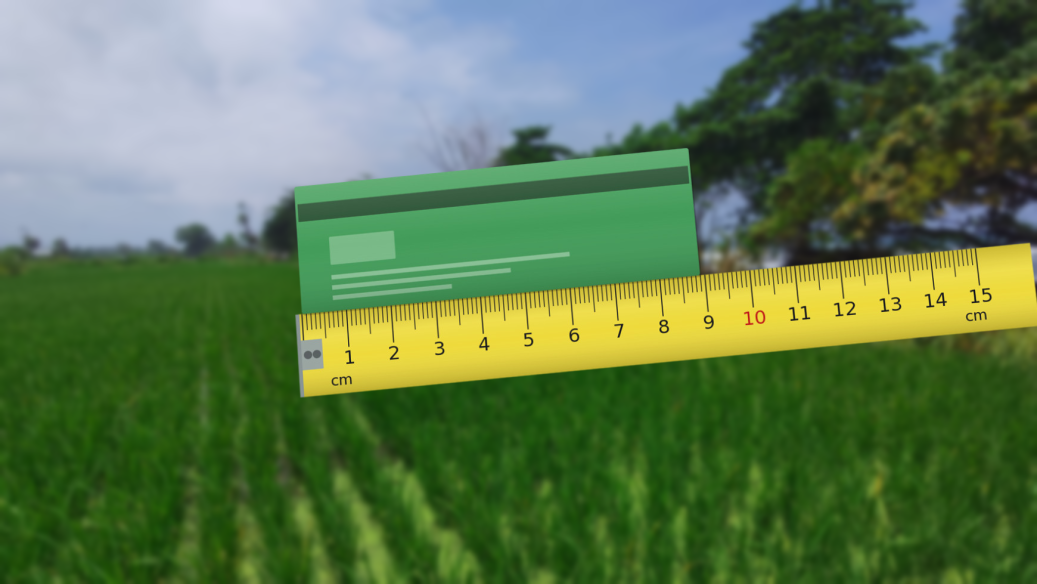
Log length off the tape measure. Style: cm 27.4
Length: cm 8.9
